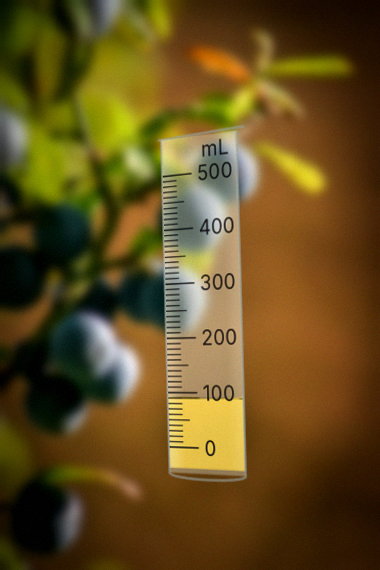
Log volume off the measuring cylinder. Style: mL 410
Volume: mL 90
